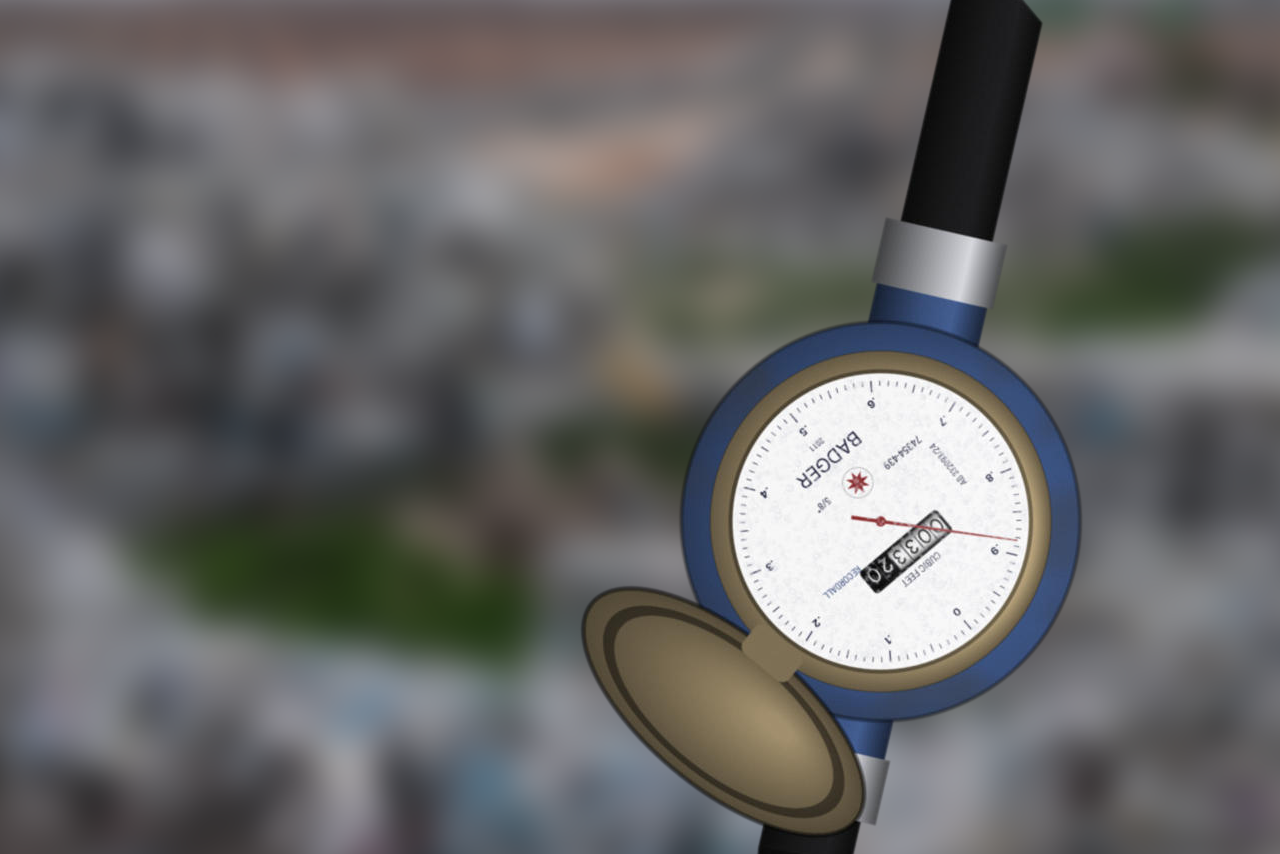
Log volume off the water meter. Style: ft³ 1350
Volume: ft³ 3319.88
